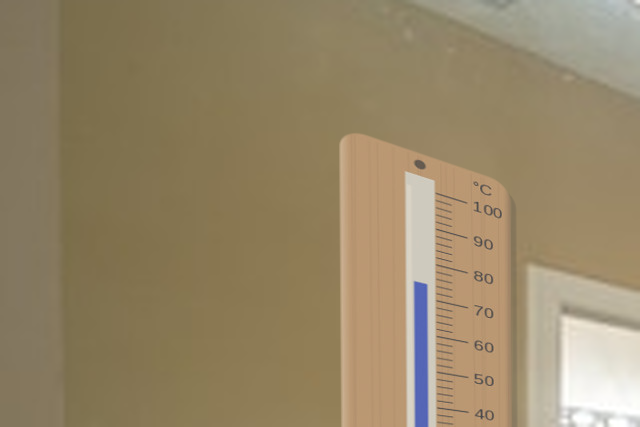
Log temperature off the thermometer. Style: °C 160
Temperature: °C 74
